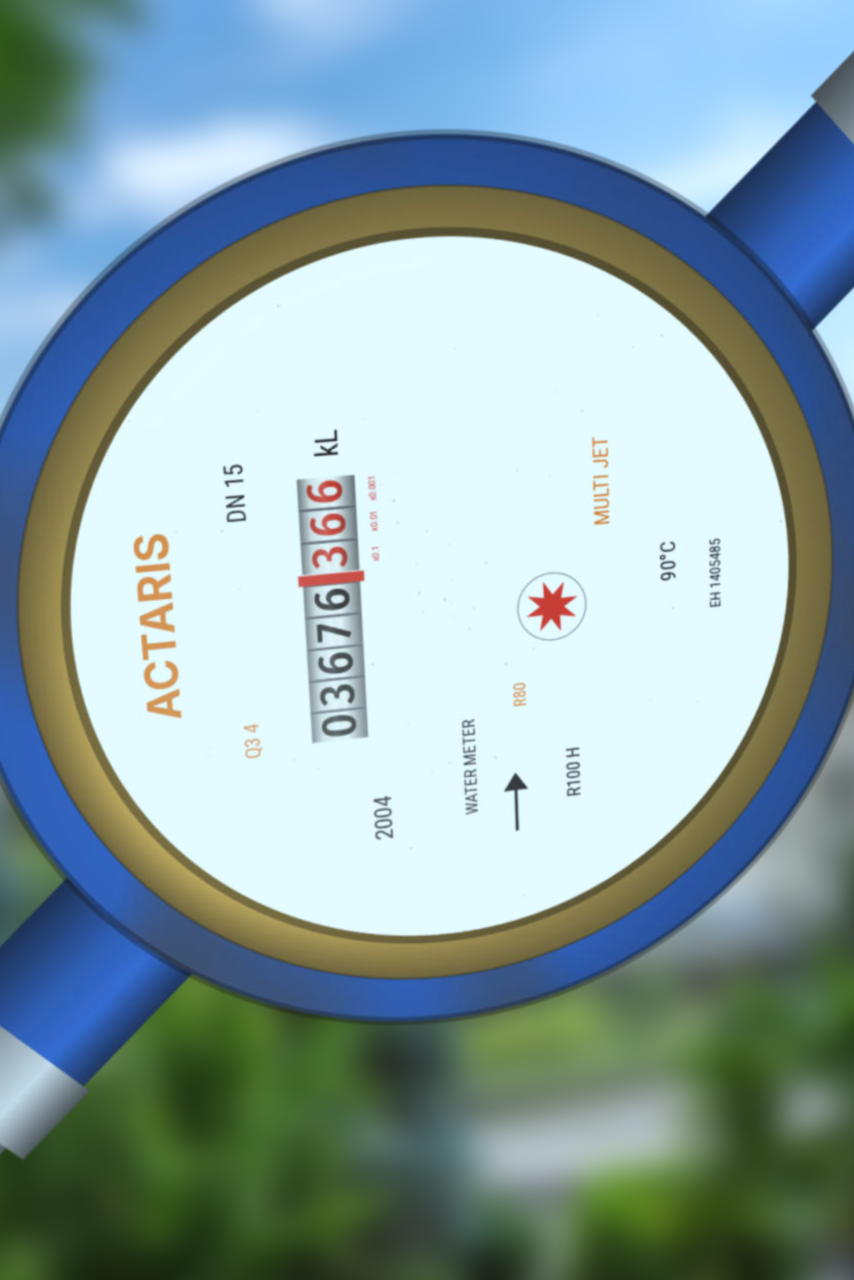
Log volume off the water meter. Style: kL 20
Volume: kL 3676.366
